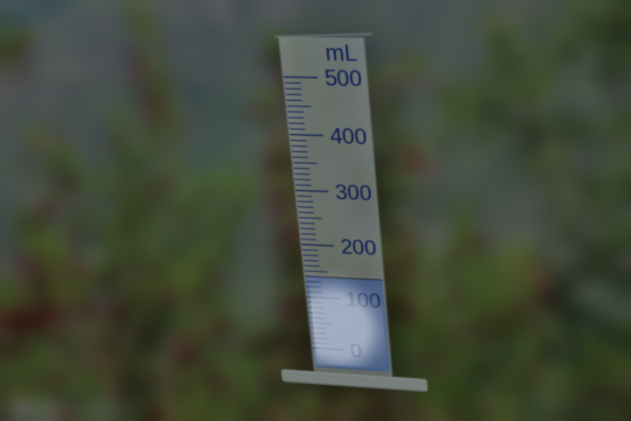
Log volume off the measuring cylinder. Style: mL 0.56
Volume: mL 140
